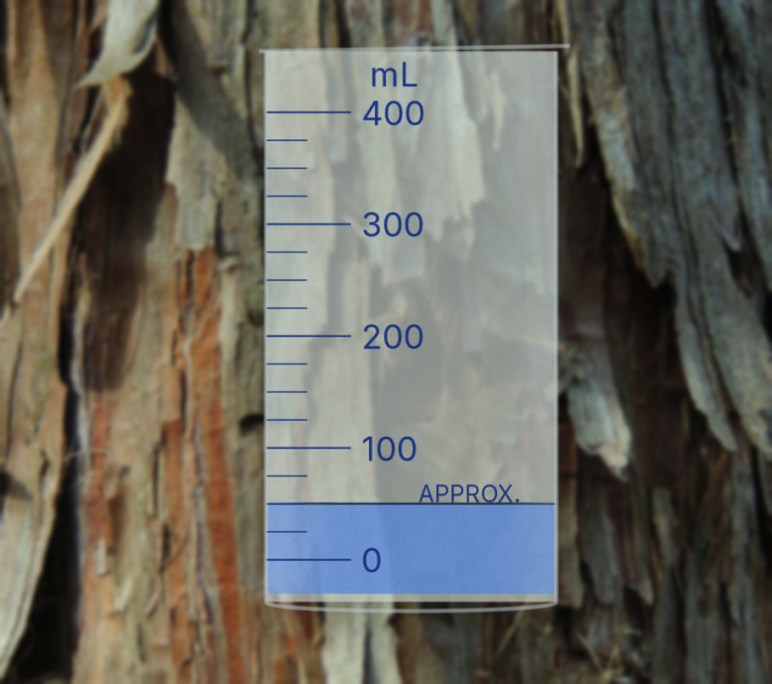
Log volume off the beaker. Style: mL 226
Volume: mL 50
